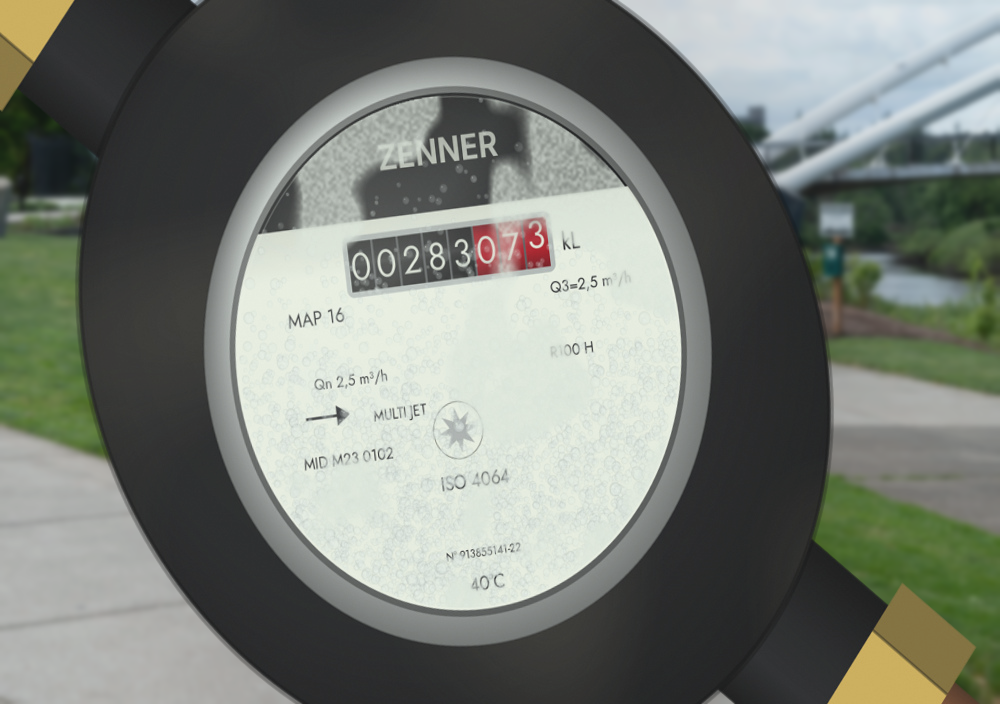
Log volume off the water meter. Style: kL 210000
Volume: kL 283.073
